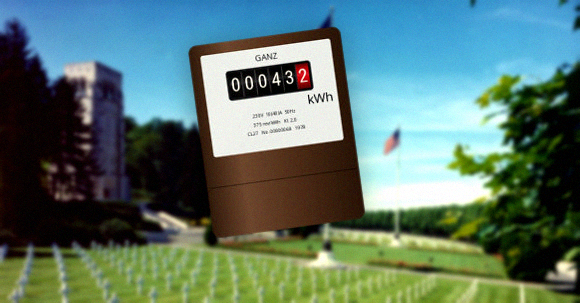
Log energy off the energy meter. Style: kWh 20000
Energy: kWh 43.2
